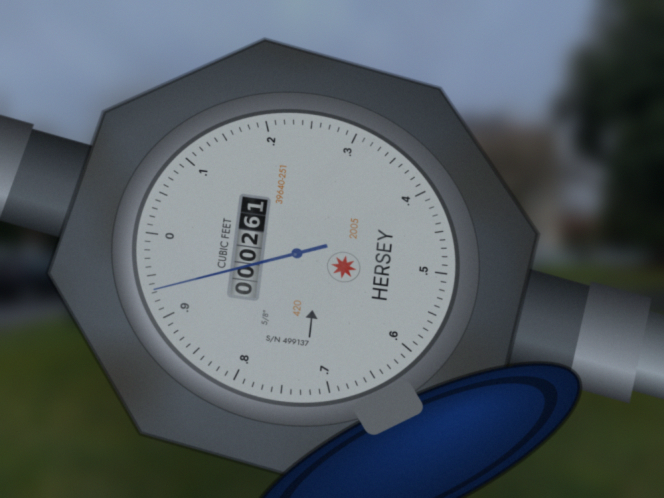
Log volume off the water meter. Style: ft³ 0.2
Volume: ft³ 260.93
